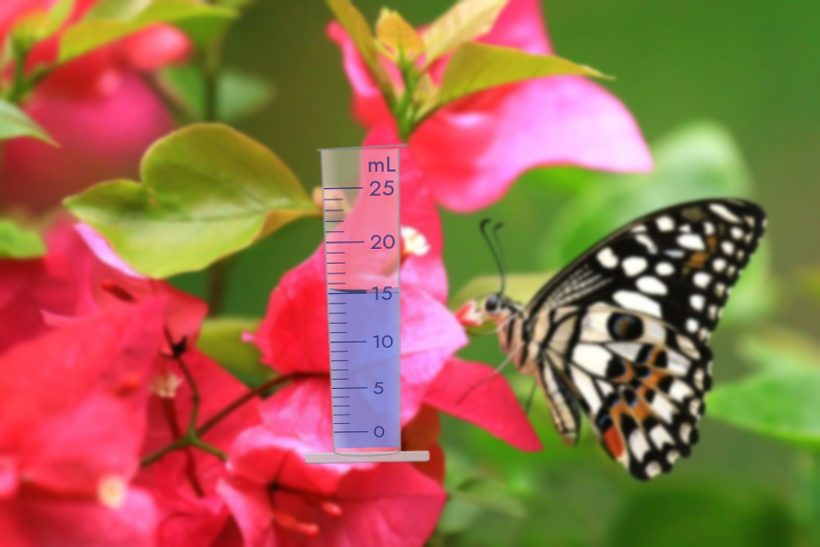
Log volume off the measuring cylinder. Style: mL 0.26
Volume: mL 15
